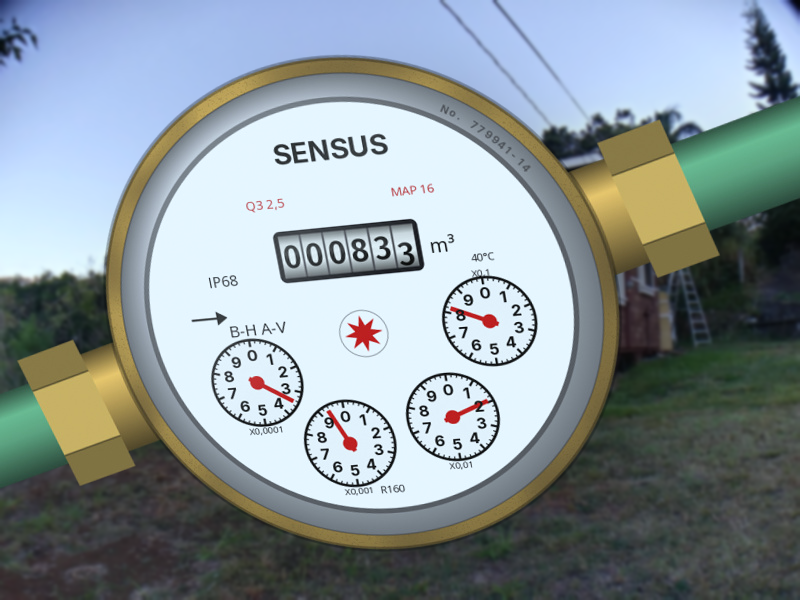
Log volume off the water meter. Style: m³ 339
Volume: m³ 832.8193
